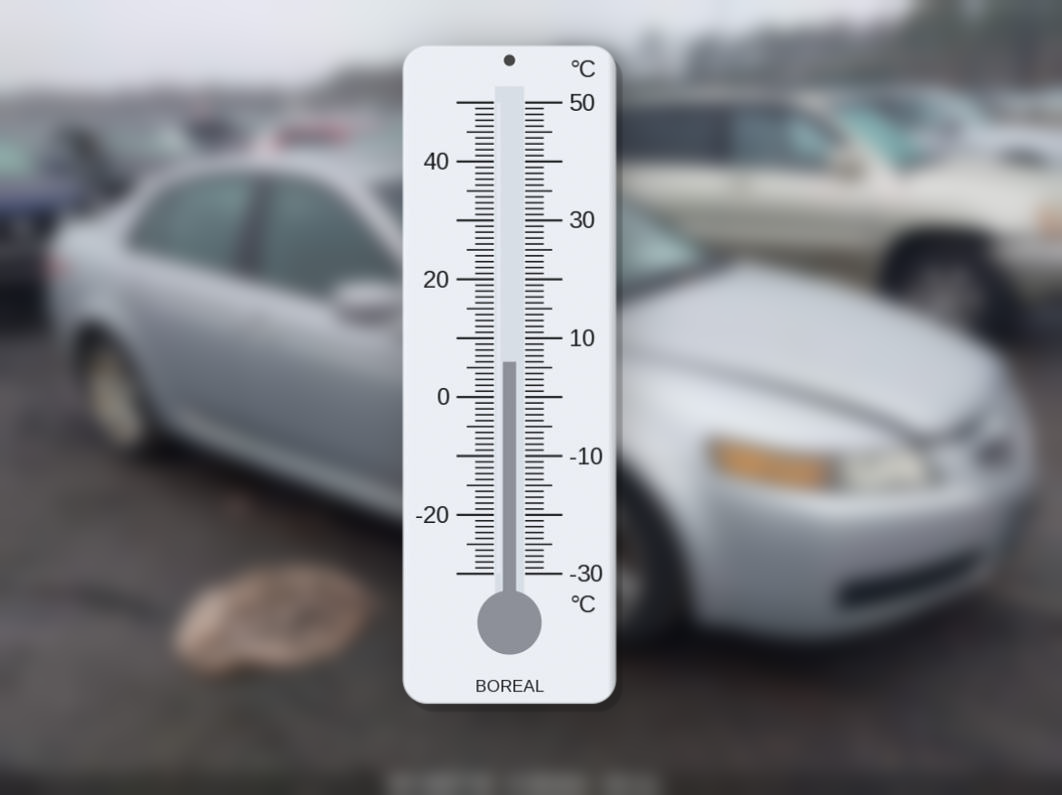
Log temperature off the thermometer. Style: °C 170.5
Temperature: °C 6
